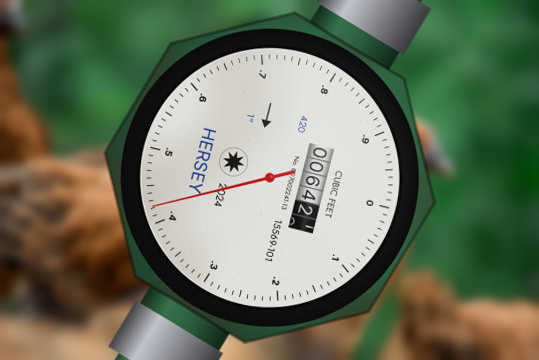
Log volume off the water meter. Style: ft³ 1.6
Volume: ft³ 6421.42
